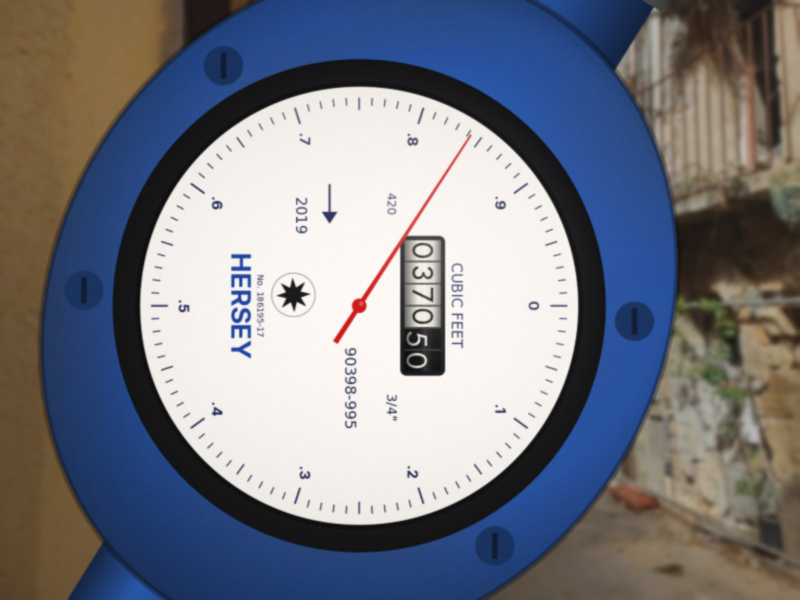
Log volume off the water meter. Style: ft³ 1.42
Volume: ft³ 37049.84
